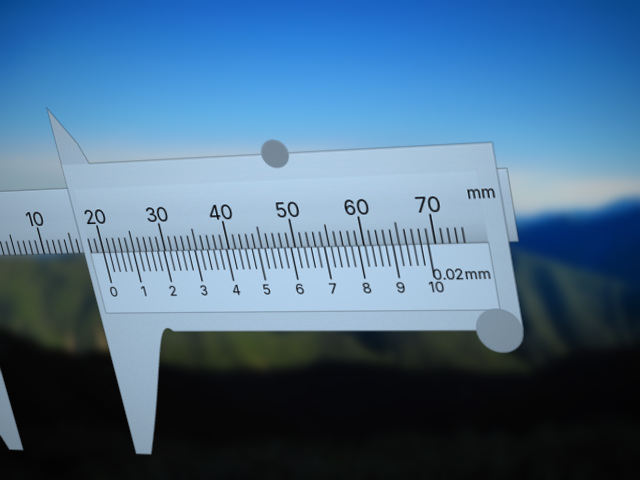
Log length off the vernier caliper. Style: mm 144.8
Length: mm 20.0
